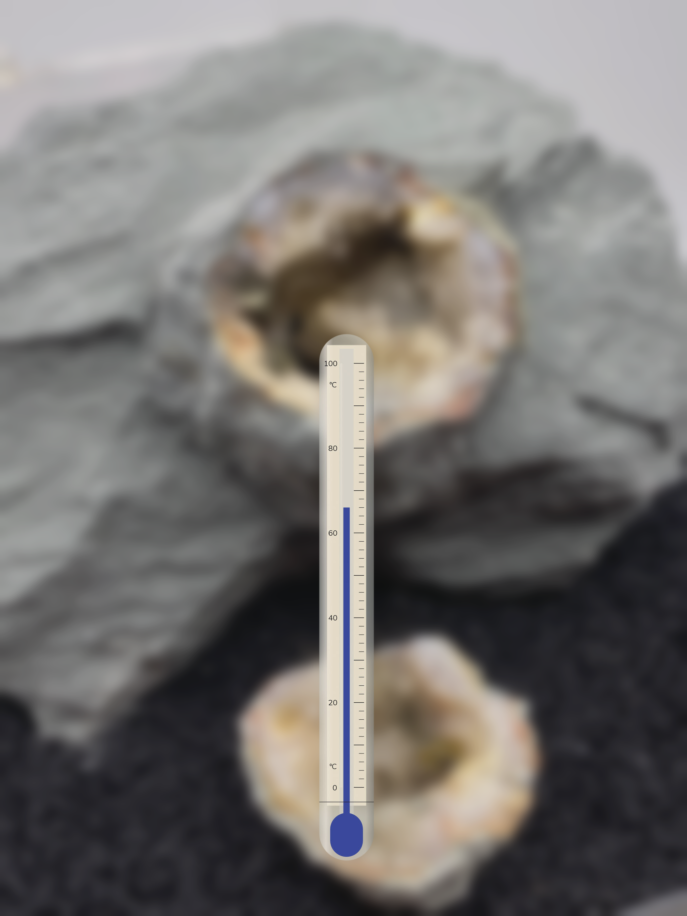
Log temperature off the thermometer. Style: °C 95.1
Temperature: °C 66
